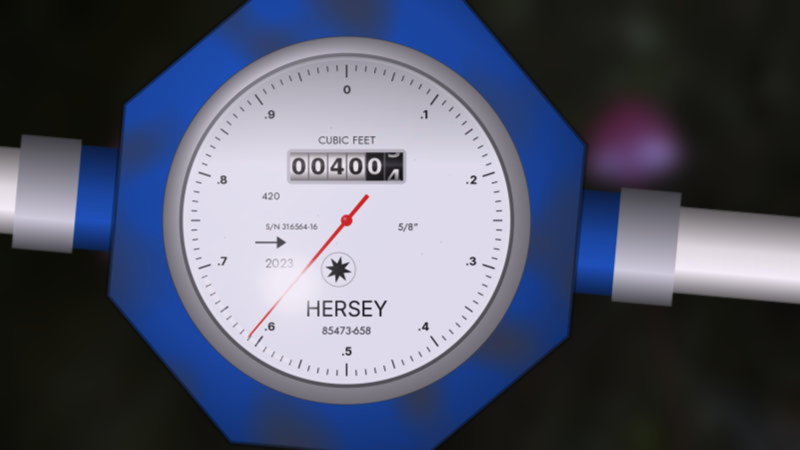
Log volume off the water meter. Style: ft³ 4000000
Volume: ft³ 4003.61
